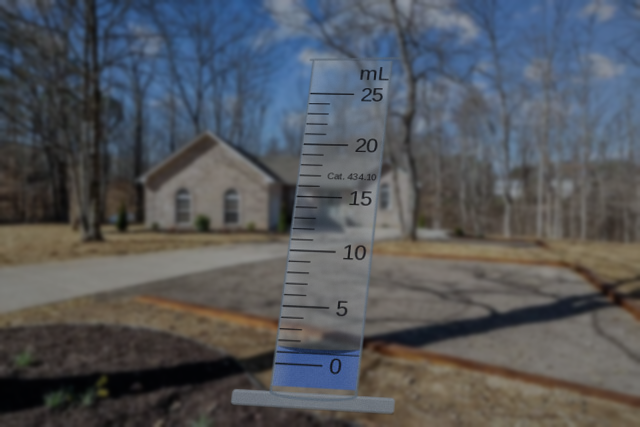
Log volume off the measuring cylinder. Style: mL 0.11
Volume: mL 1
